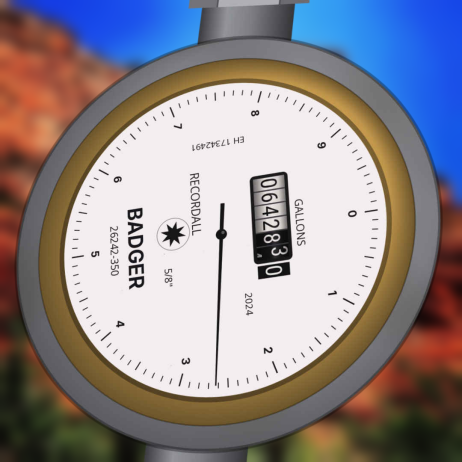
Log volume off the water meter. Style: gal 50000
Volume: gal 642832.6
